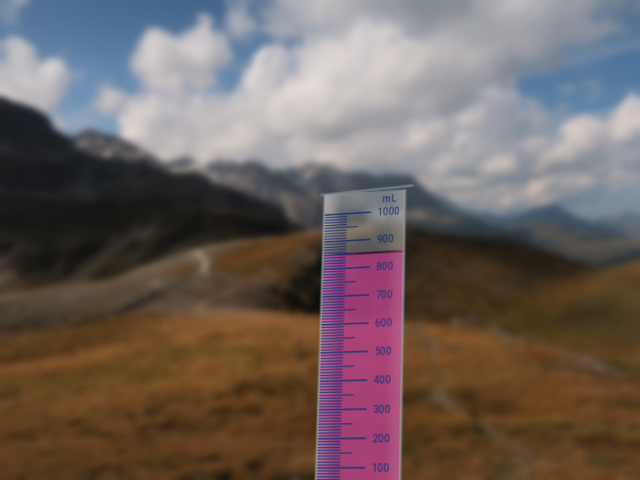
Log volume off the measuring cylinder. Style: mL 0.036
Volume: mL 850
